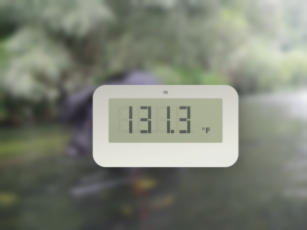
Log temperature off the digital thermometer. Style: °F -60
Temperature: °F 131.3
